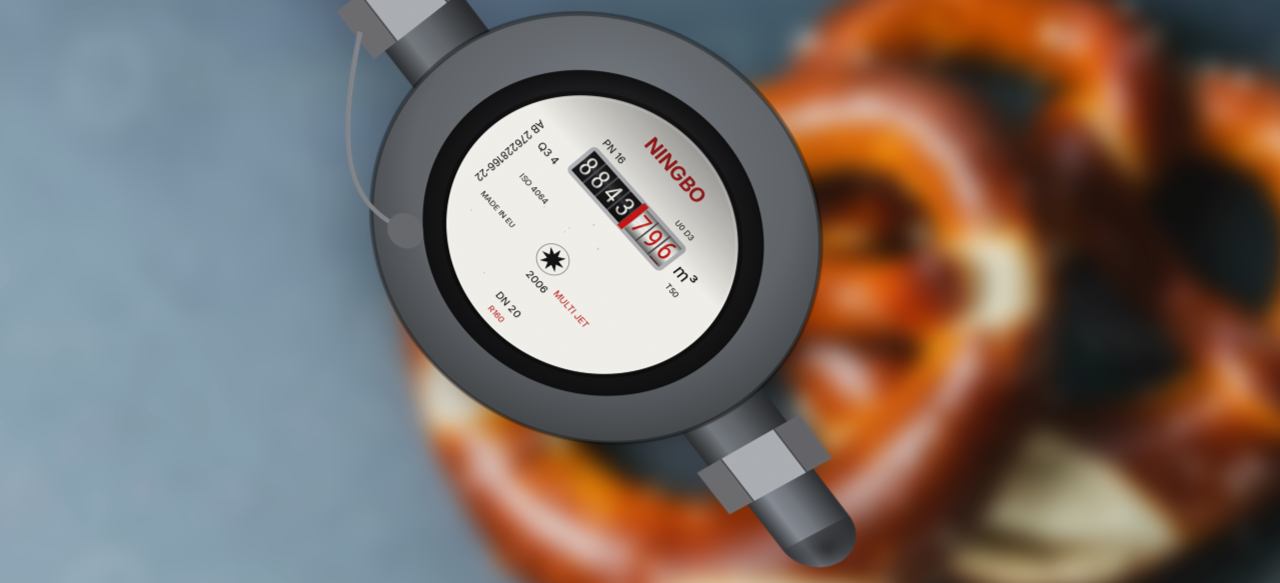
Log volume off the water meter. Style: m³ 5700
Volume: m³ 8843.796
